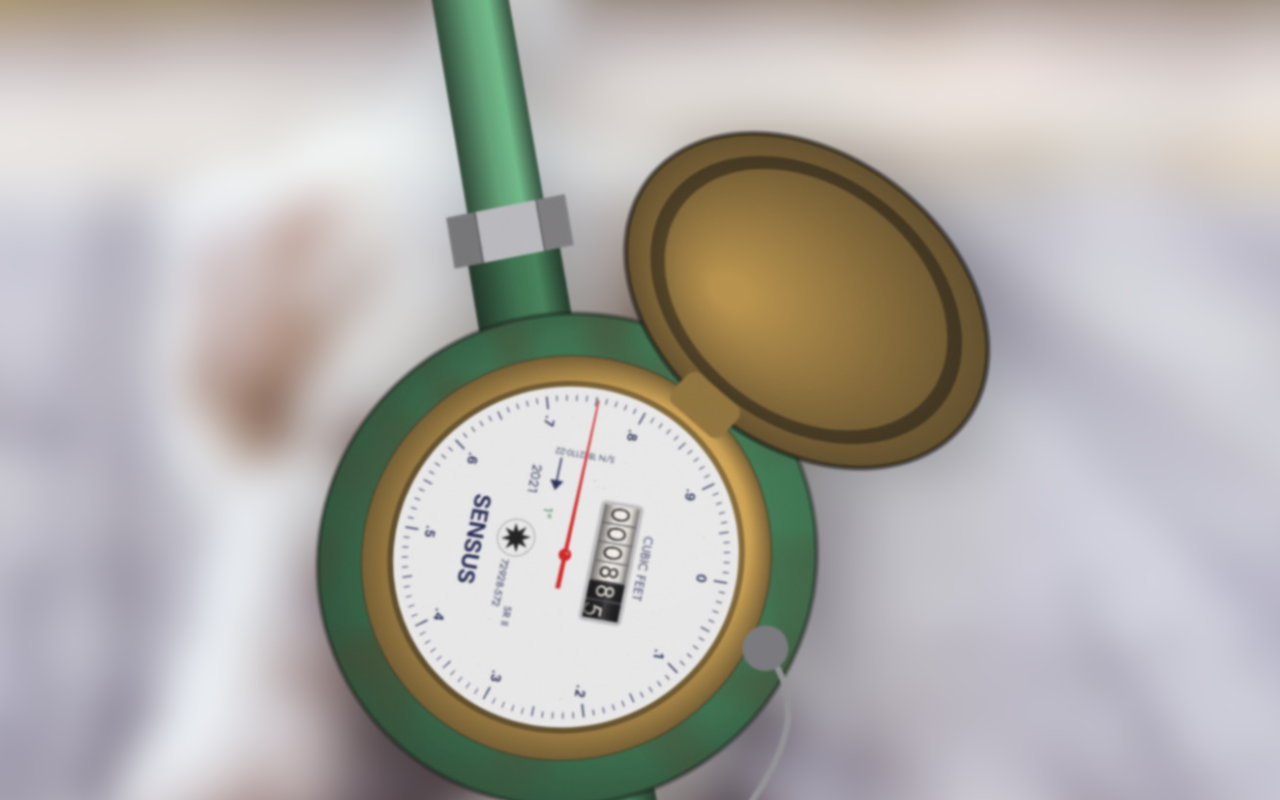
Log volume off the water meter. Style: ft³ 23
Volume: ft³ 884.75
